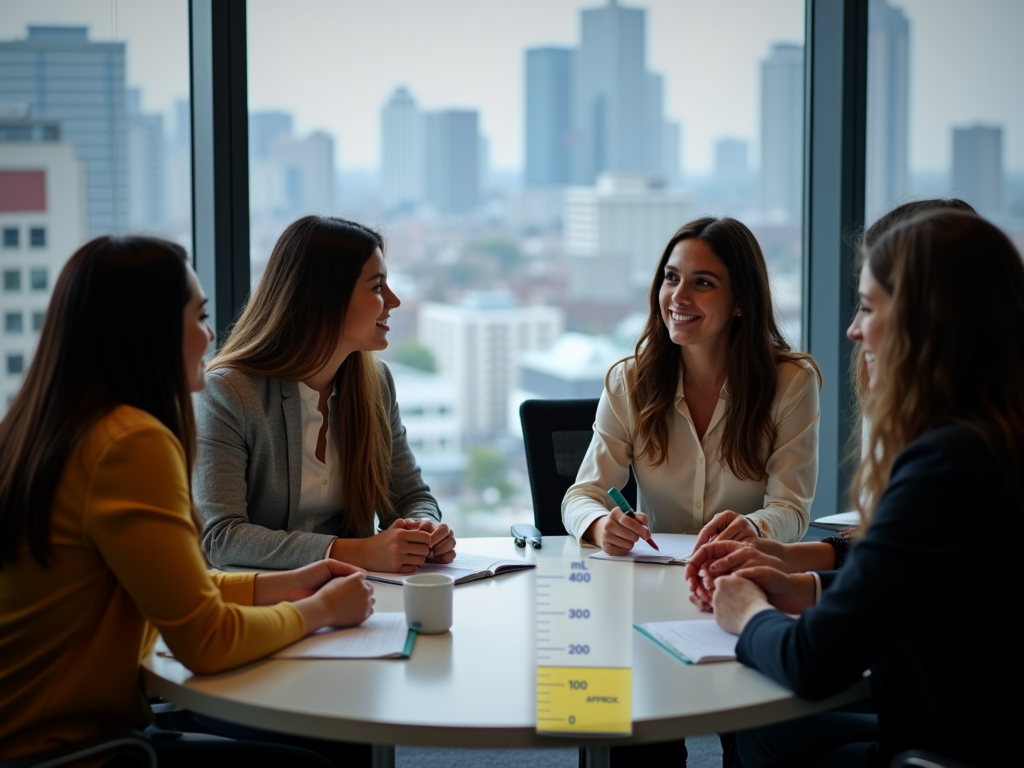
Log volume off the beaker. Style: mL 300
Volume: mL 150
